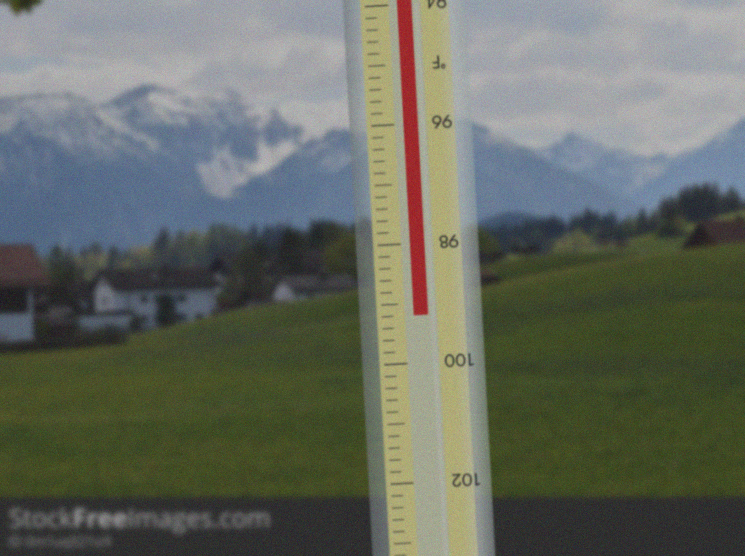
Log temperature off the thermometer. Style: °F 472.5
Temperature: °F 99.2
